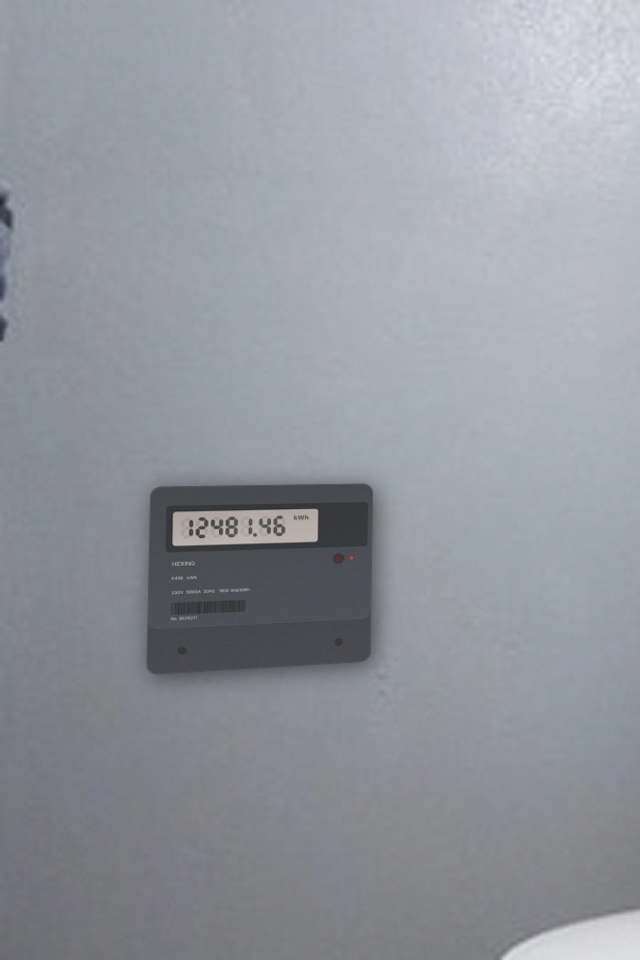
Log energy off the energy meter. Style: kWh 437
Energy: kWh 12481.46
